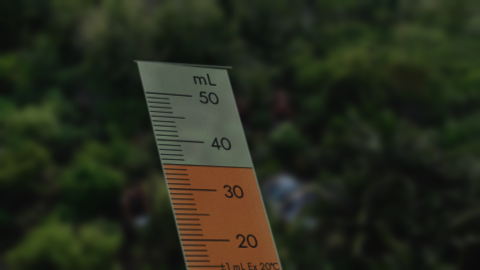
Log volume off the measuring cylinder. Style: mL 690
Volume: mL 35
